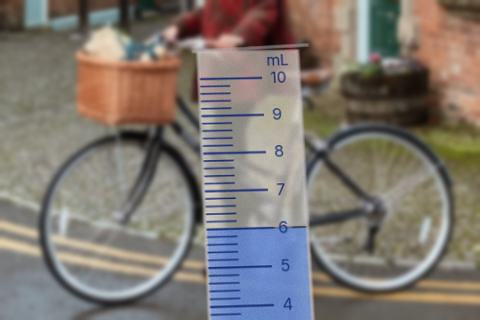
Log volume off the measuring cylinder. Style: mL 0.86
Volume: mL 6
